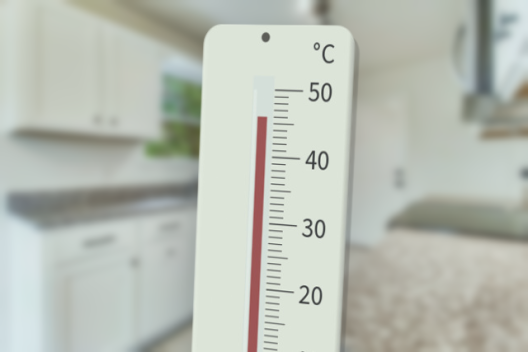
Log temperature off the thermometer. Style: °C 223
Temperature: °C 46
